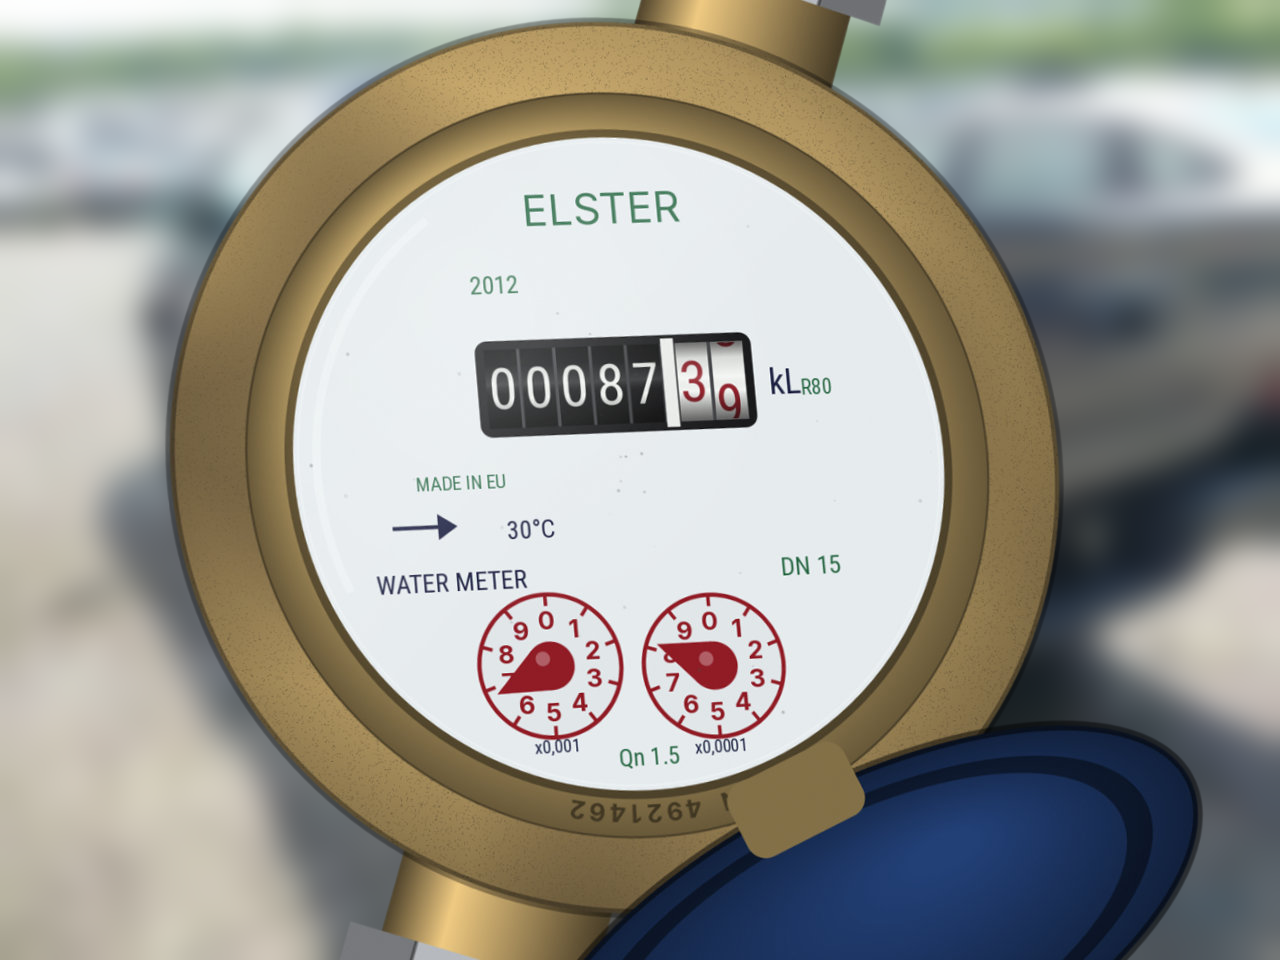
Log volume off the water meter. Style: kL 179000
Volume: kL 87.3868
